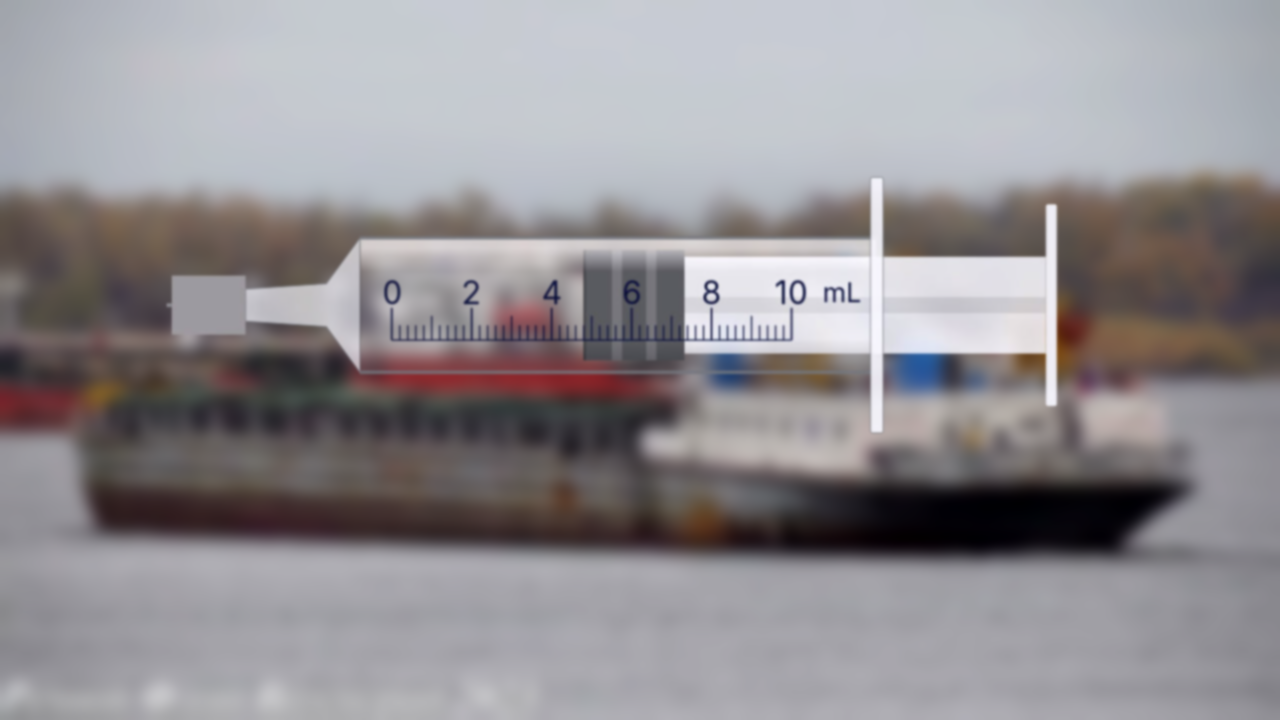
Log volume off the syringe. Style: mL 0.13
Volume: mL 4.8
